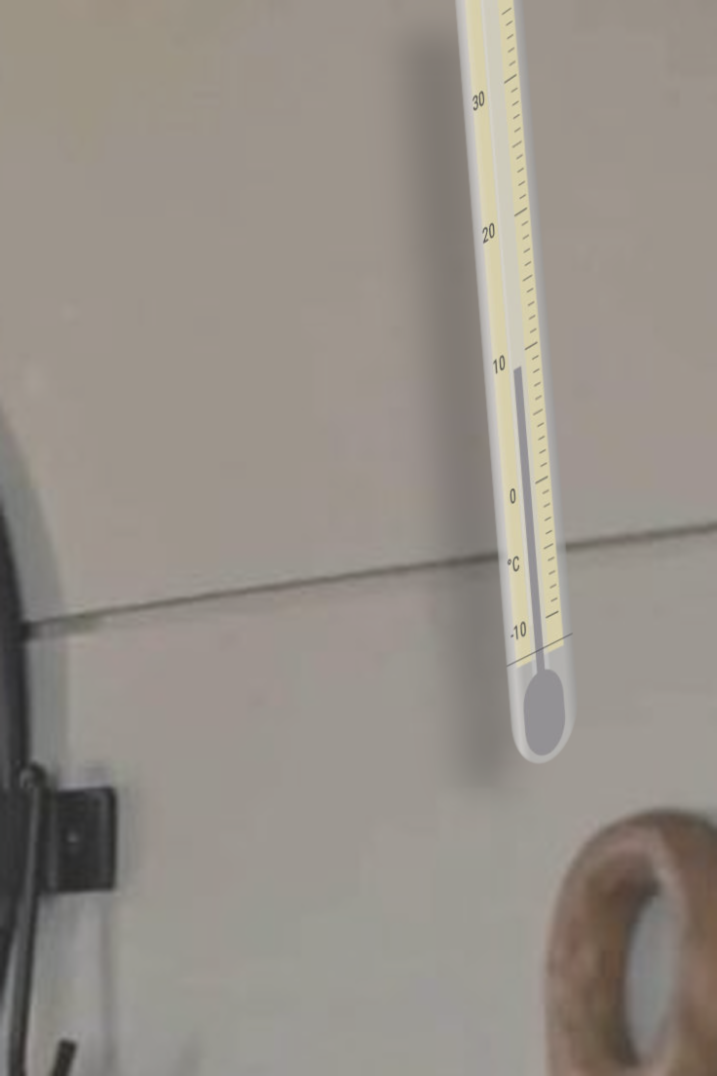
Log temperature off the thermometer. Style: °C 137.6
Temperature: °C 9
